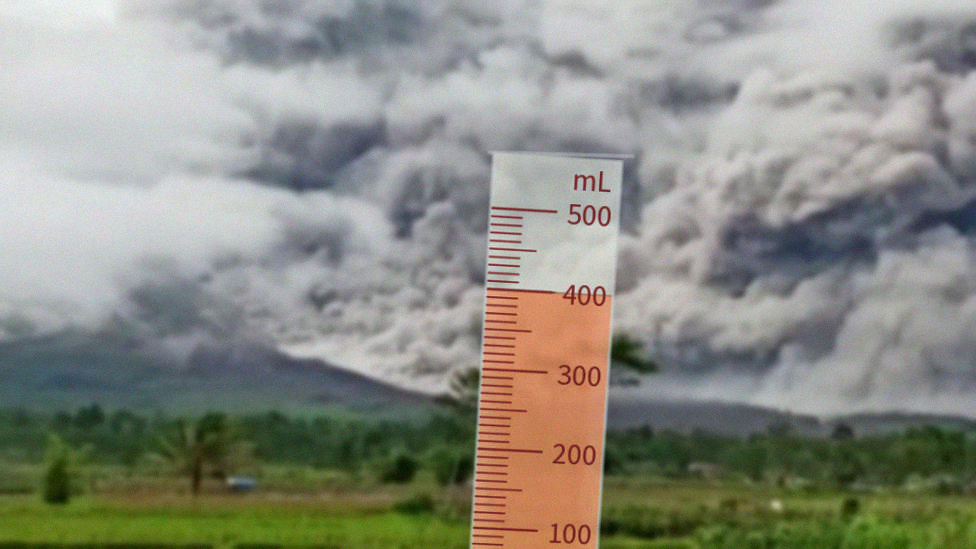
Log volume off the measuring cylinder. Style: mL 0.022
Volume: mL 400
